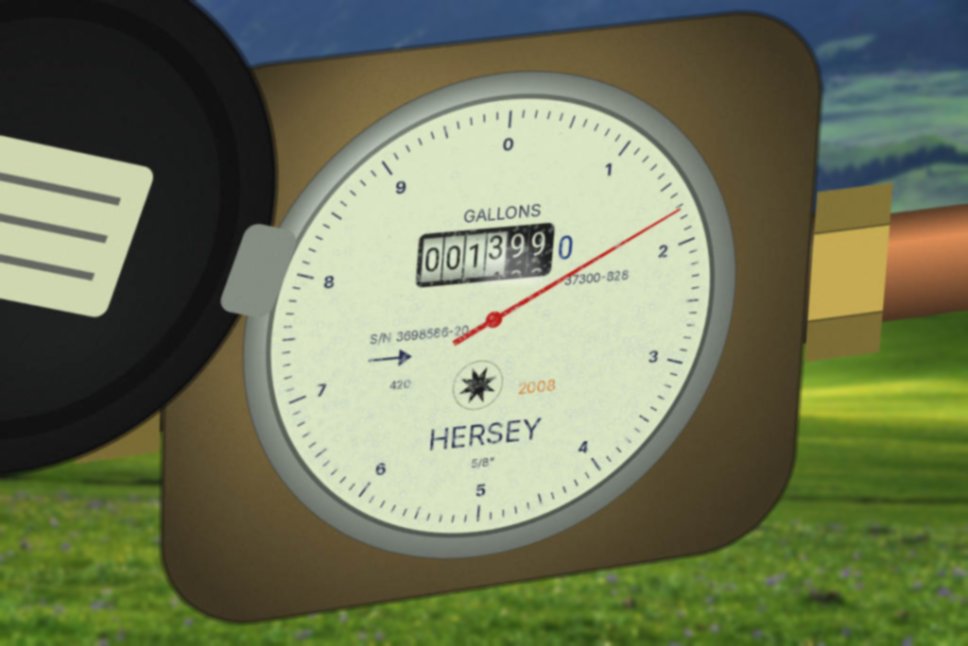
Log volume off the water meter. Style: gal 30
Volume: gal 13991.7
